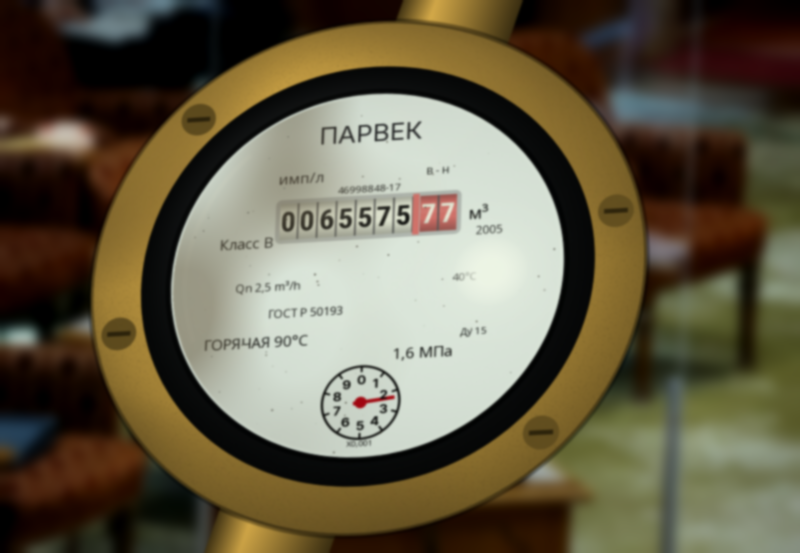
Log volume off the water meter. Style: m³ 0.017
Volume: m³ 65575.772
